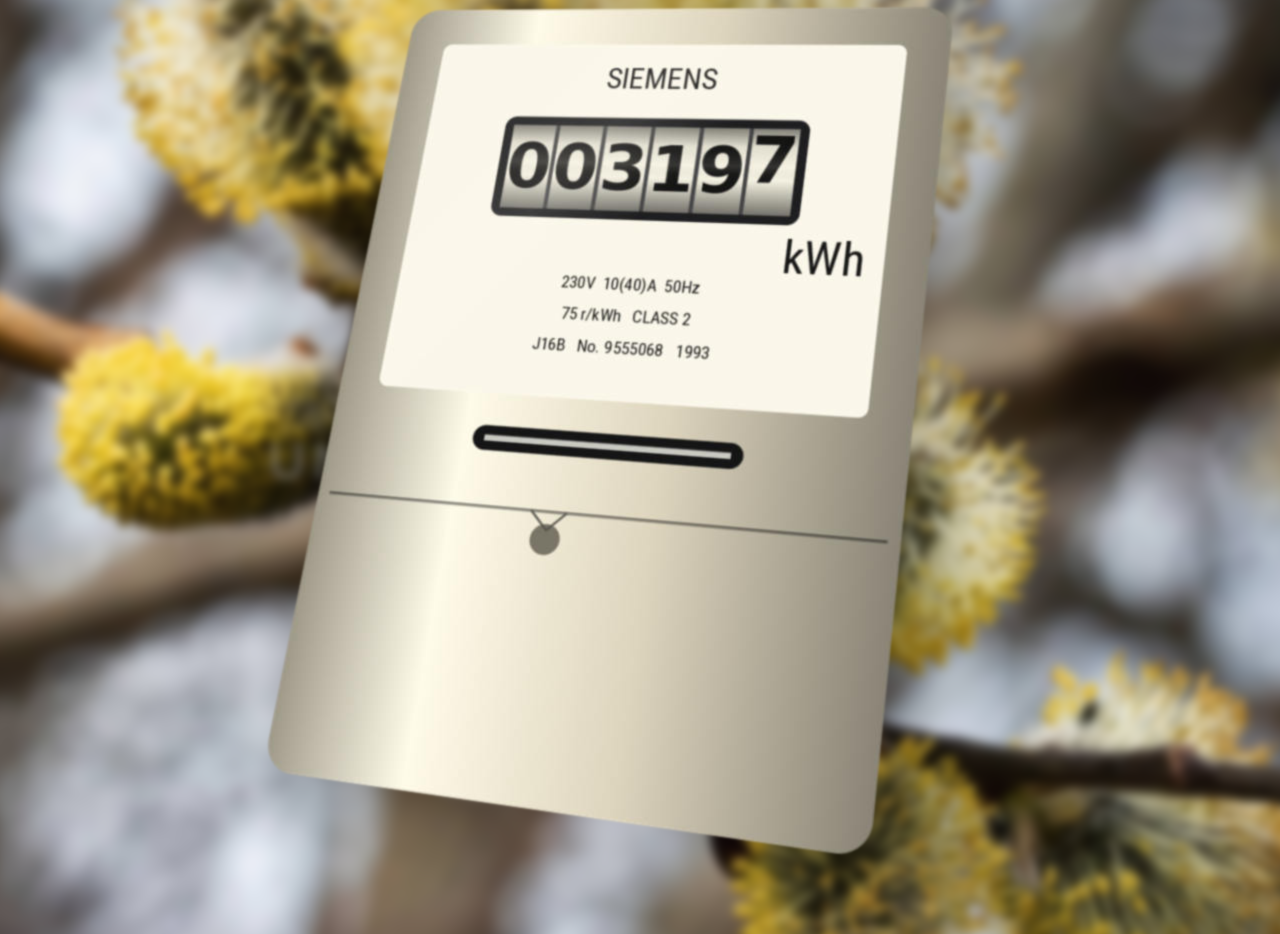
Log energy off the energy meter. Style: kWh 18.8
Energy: kWh 3197
